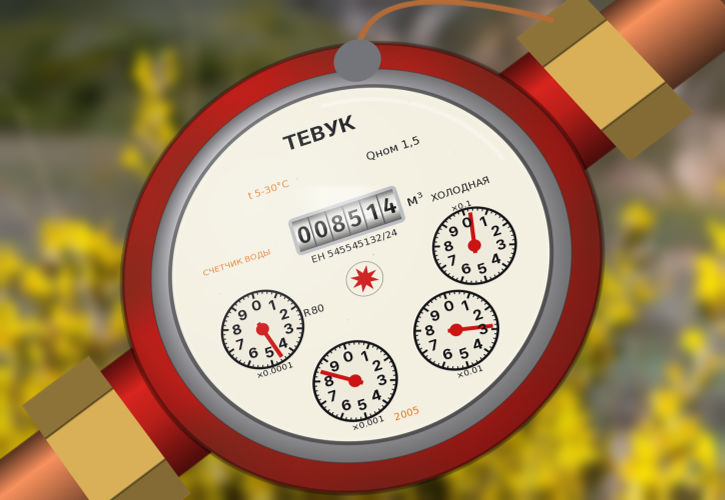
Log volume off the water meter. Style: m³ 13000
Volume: m³ 8514.0284
